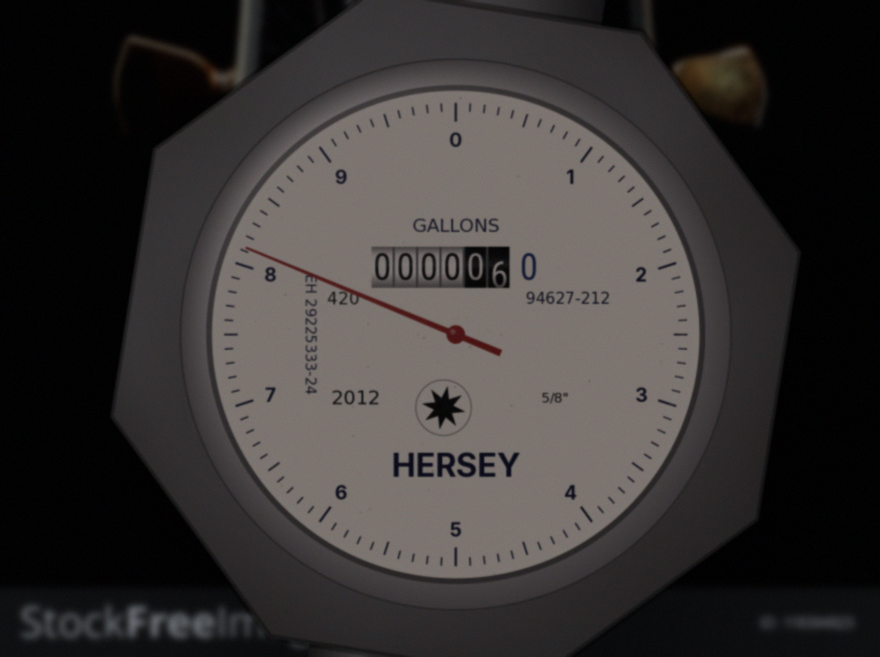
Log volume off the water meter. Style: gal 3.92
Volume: gal 58.1
